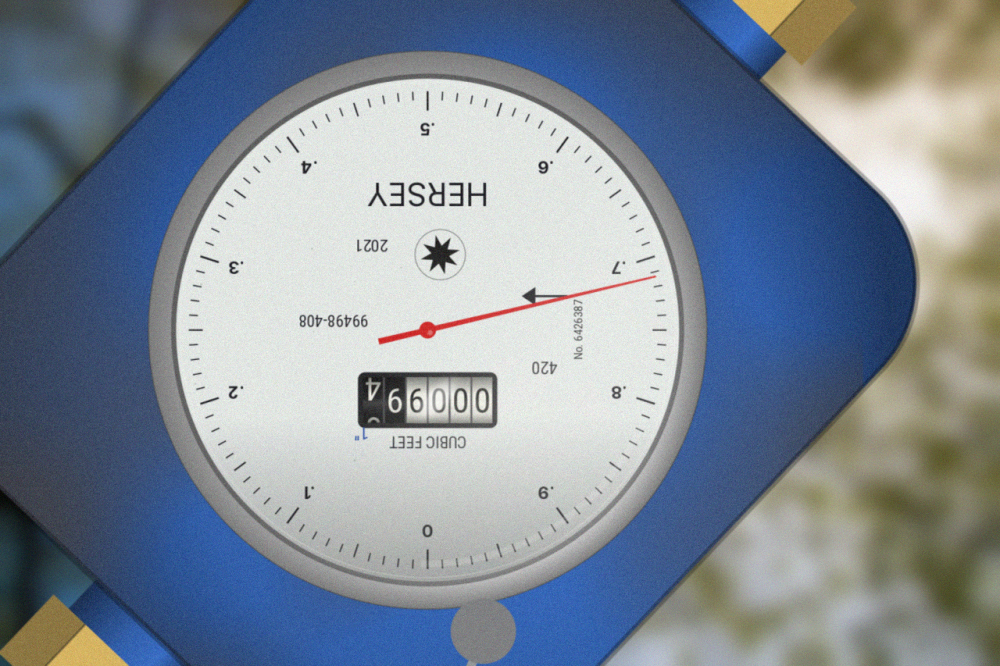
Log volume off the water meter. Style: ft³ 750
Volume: ft³ 993.71
